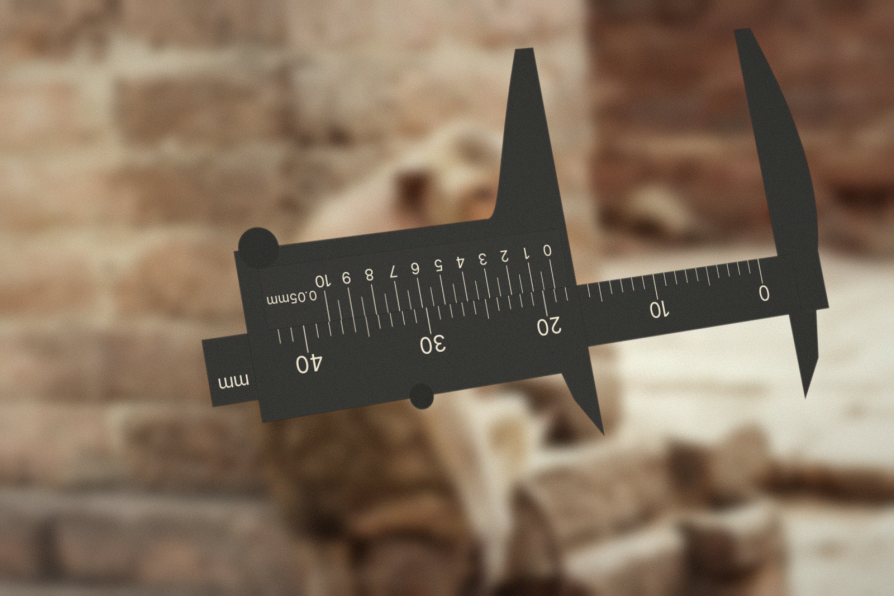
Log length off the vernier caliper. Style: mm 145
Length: mm 18.9
